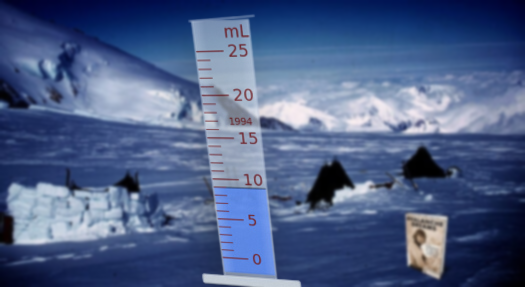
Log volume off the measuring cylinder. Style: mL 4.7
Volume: mL 9
